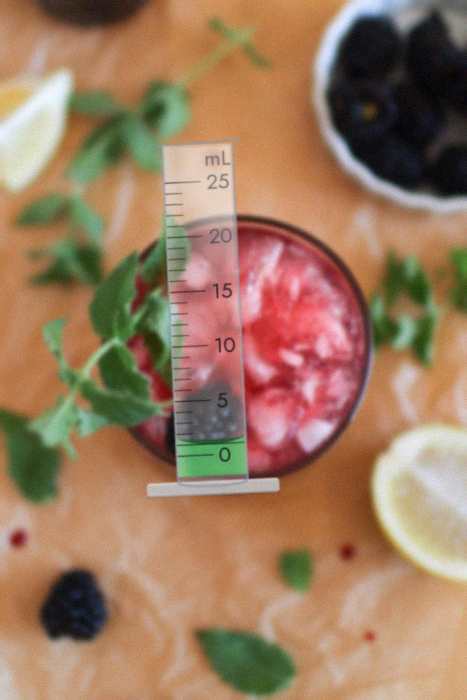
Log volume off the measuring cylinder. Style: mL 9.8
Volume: mL 1
